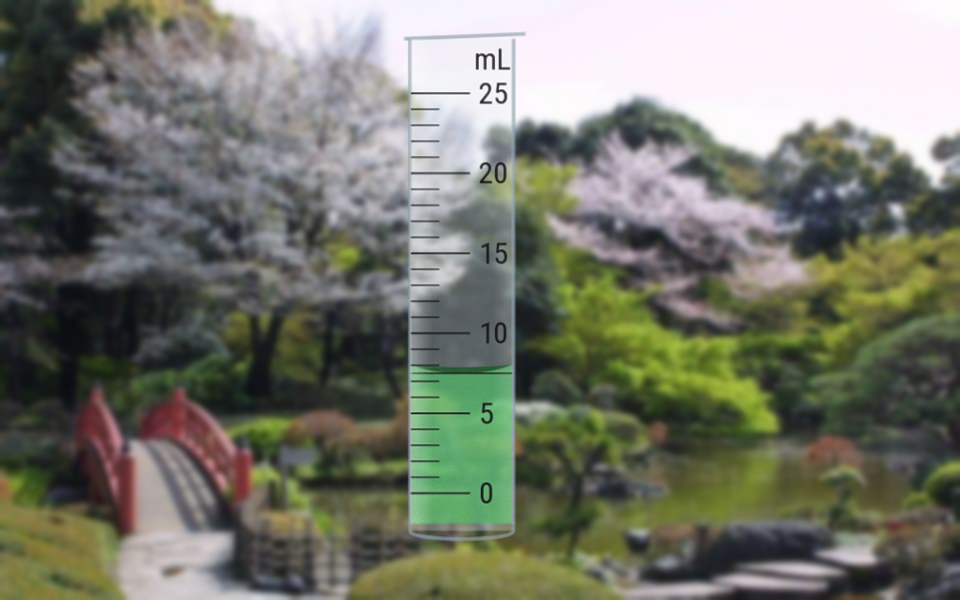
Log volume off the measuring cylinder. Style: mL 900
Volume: mL 7.5
